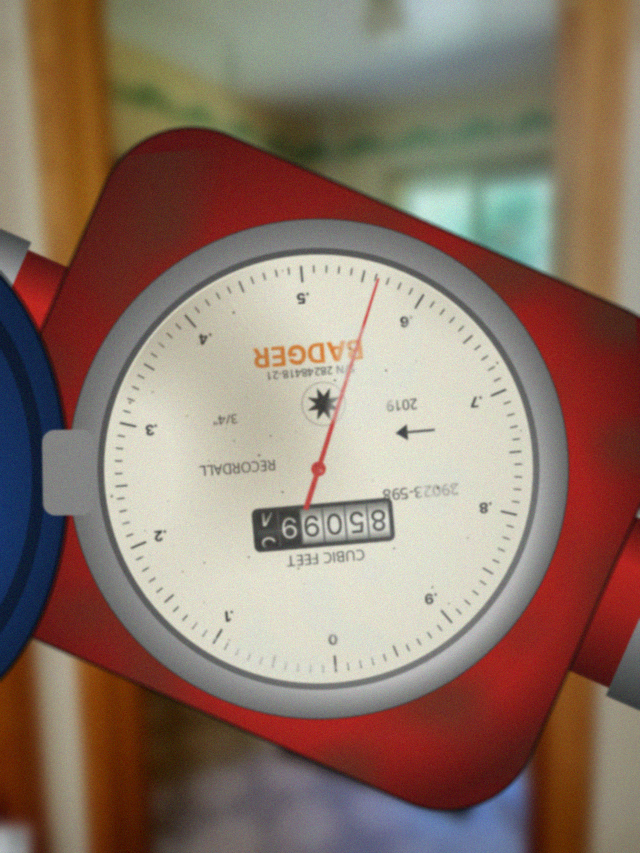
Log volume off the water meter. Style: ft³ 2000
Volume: ft³ 850993.56
